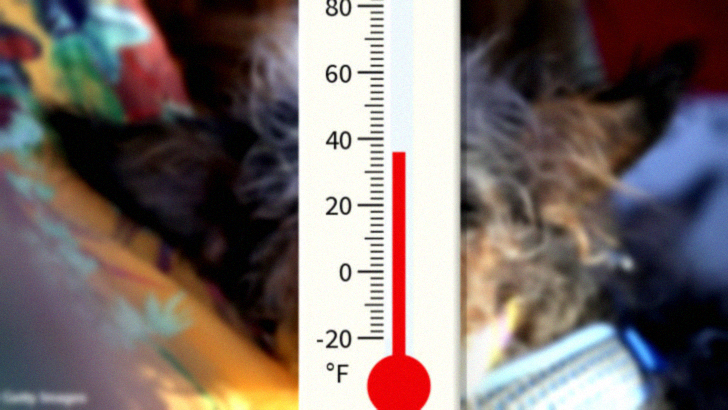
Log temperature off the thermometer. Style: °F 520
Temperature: °F 36
